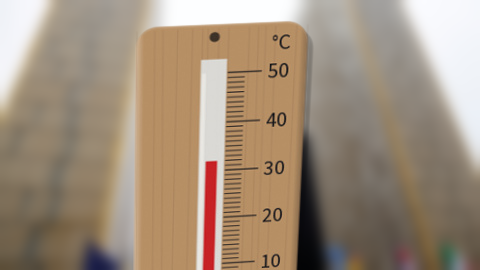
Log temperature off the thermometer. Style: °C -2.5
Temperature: °C 32
